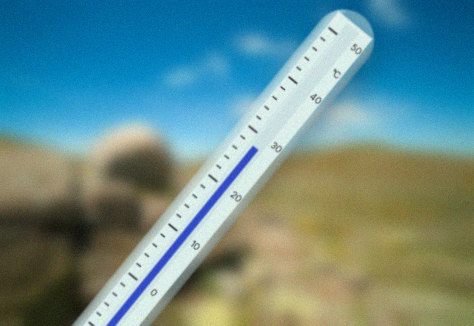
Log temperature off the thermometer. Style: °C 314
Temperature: °C 28
